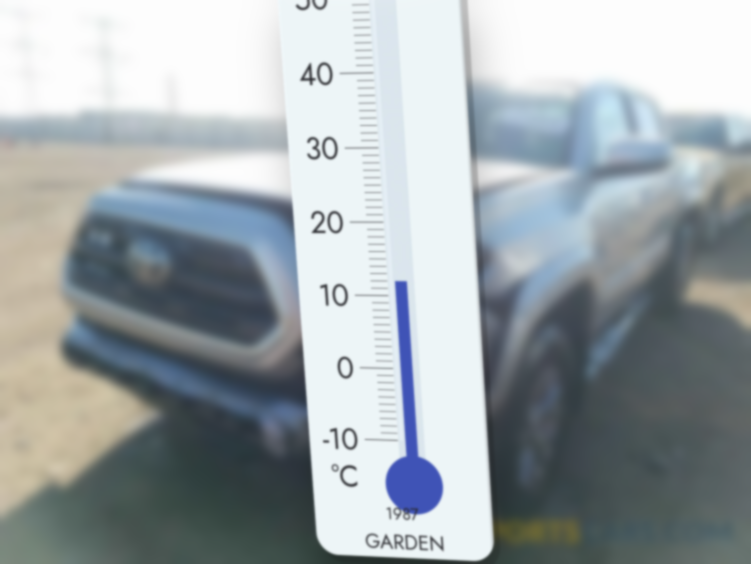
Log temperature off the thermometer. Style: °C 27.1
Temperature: °C 12
